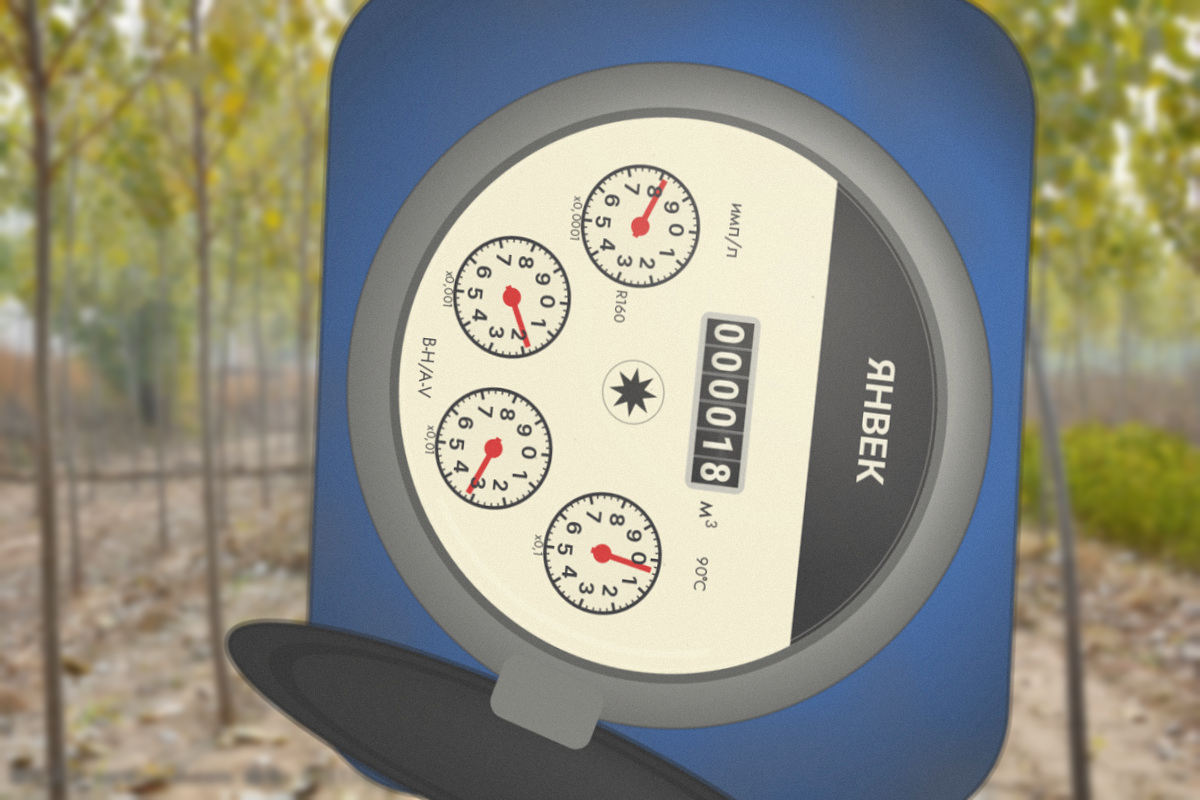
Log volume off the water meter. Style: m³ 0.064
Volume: m³ 18.0318
